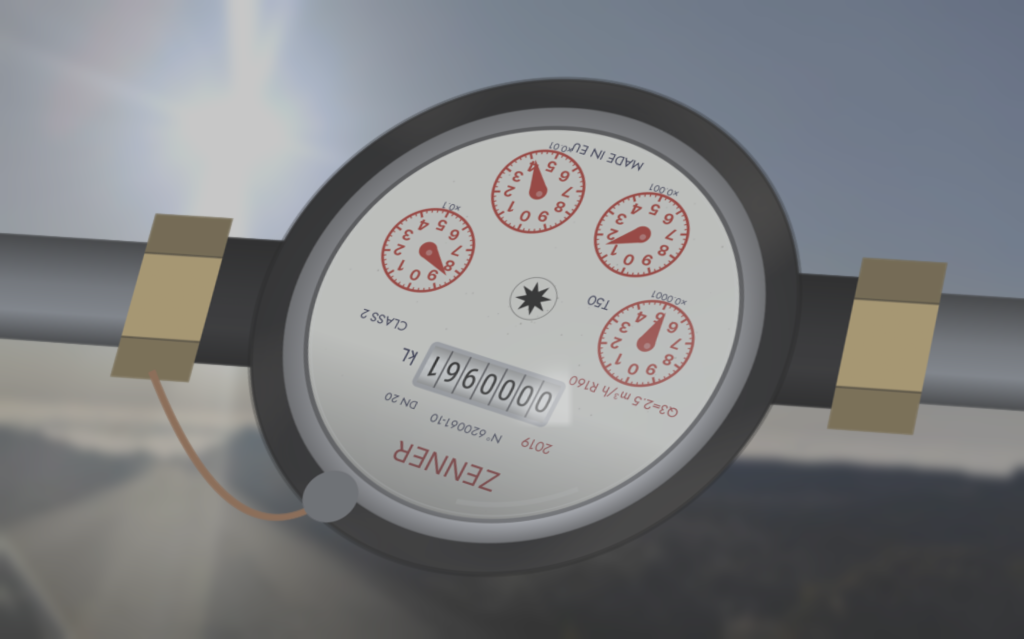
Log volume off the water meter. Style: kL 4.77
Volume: kL 961.8415
